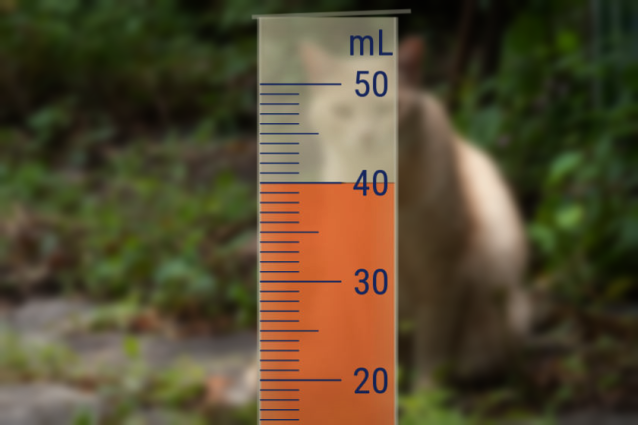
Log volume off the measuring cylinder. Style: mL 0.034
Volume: mL 40
